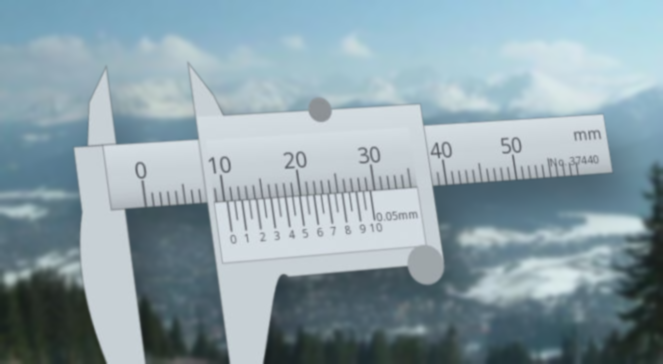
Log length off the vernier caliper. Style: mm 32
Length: mm 10.4
